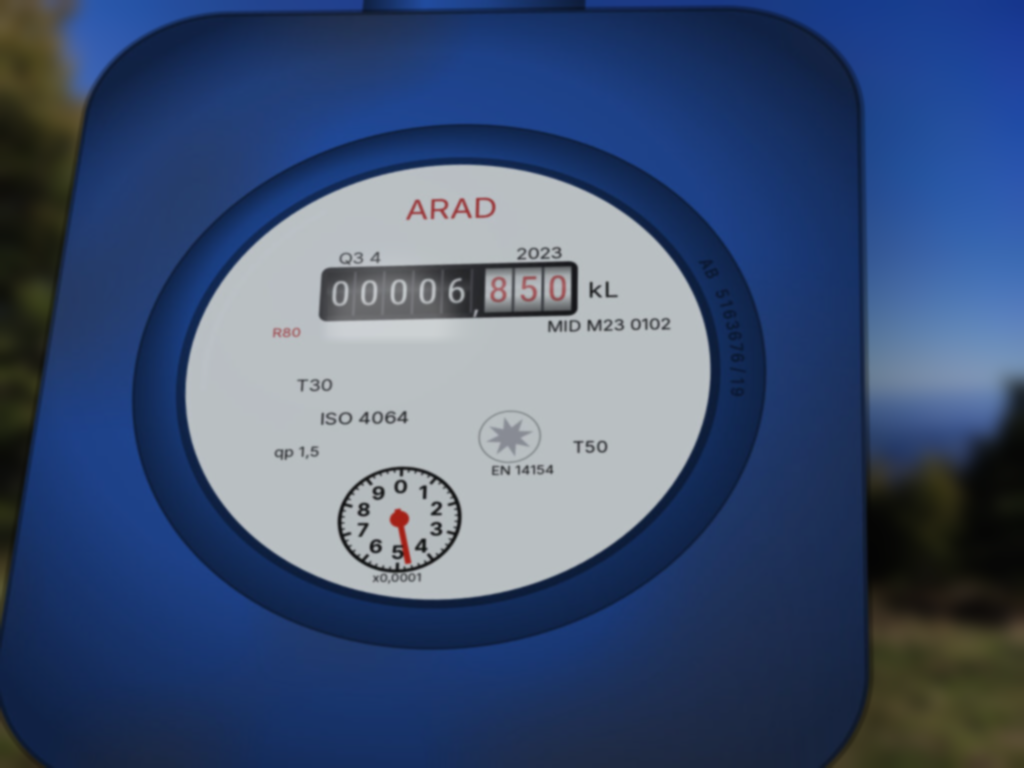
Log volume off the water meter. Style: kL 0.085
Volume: kL 6.8504
